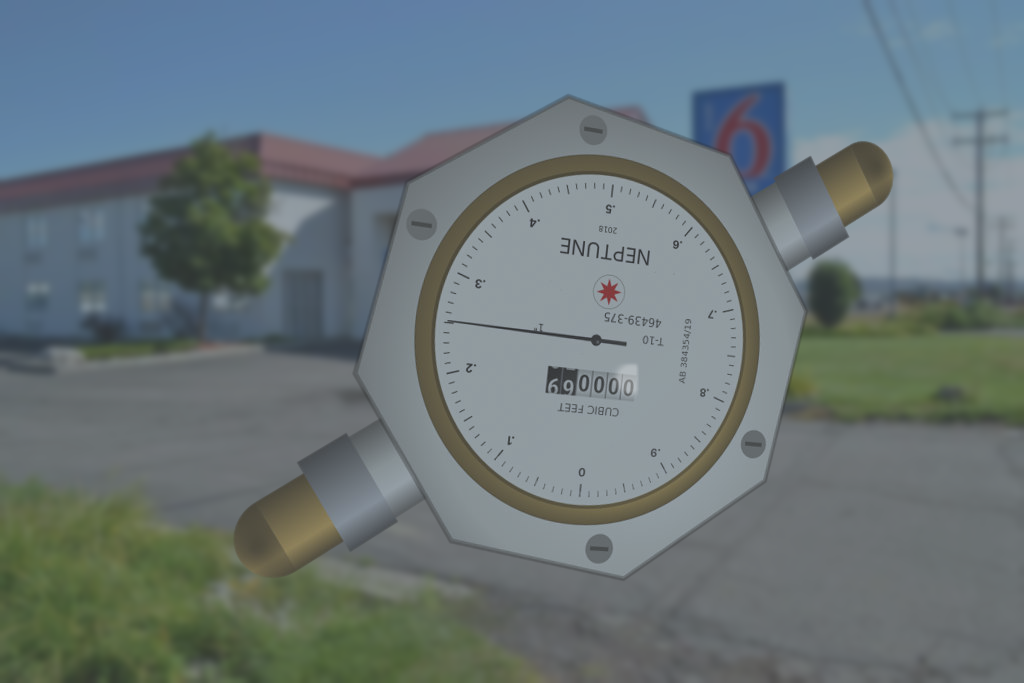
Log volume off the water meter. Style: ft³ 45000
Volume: ft³ 69.25
